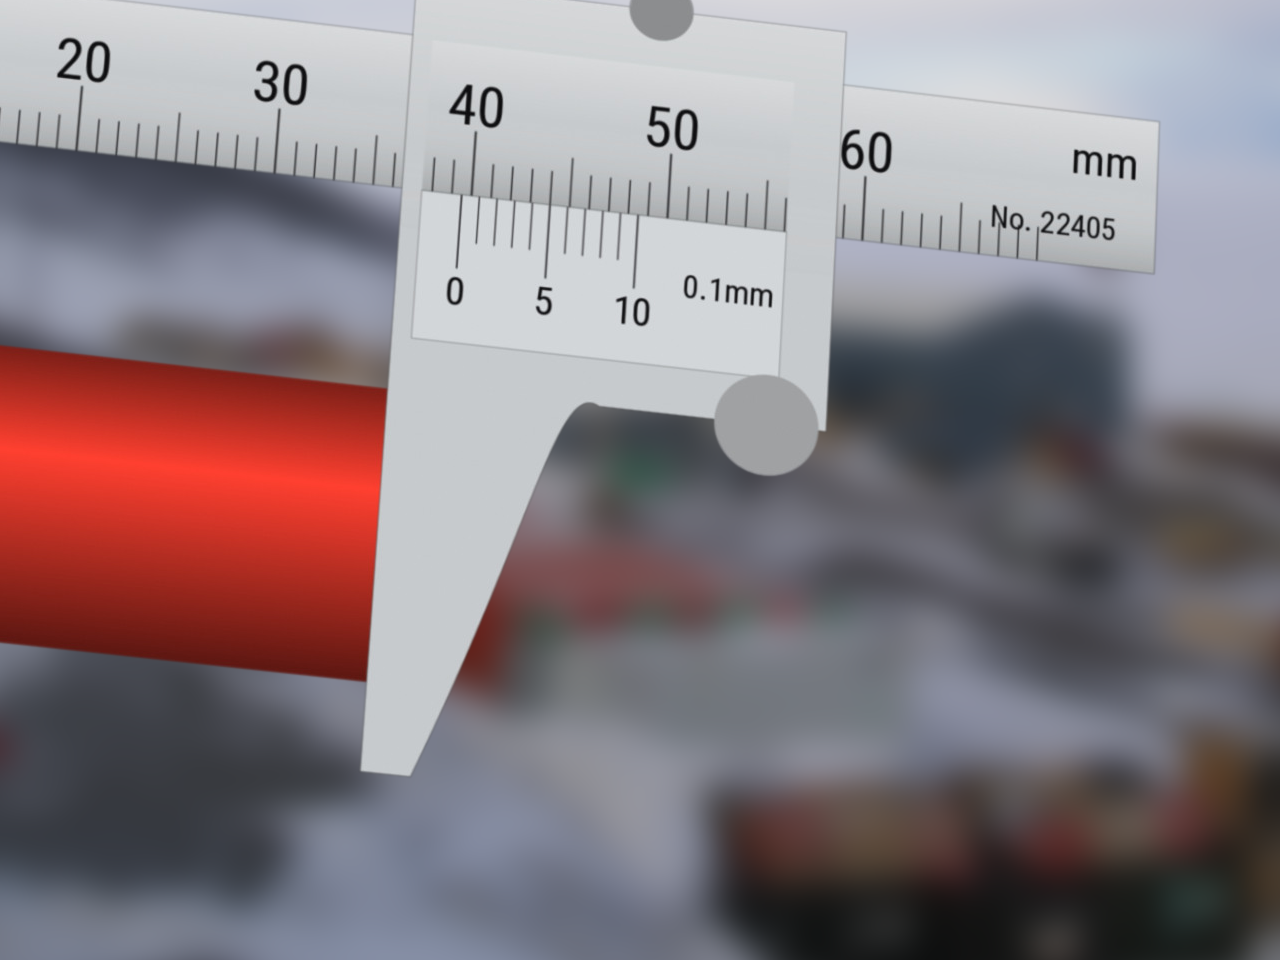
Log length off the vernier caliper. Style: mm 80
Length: mm 39.5
